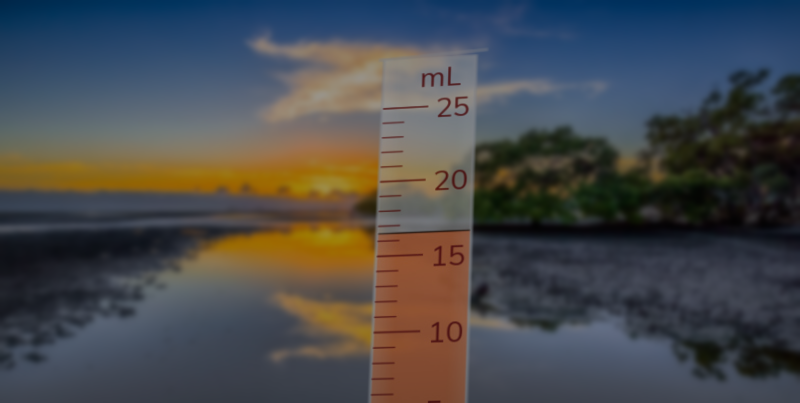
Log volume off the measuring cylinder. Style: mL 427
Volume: mL 16.5
